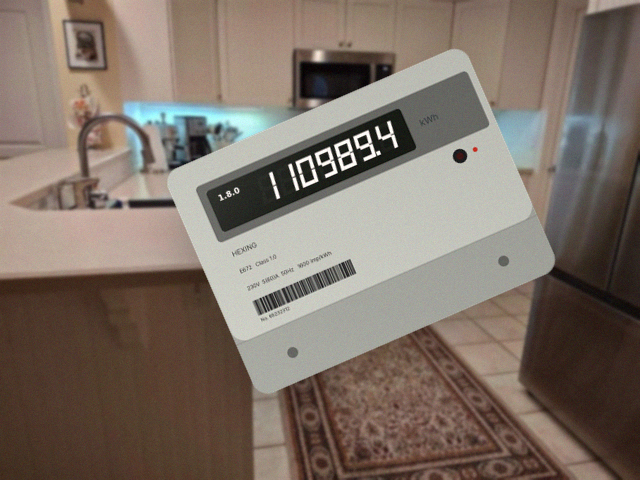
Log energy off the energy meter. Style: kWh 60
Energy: kWh 110989.4
